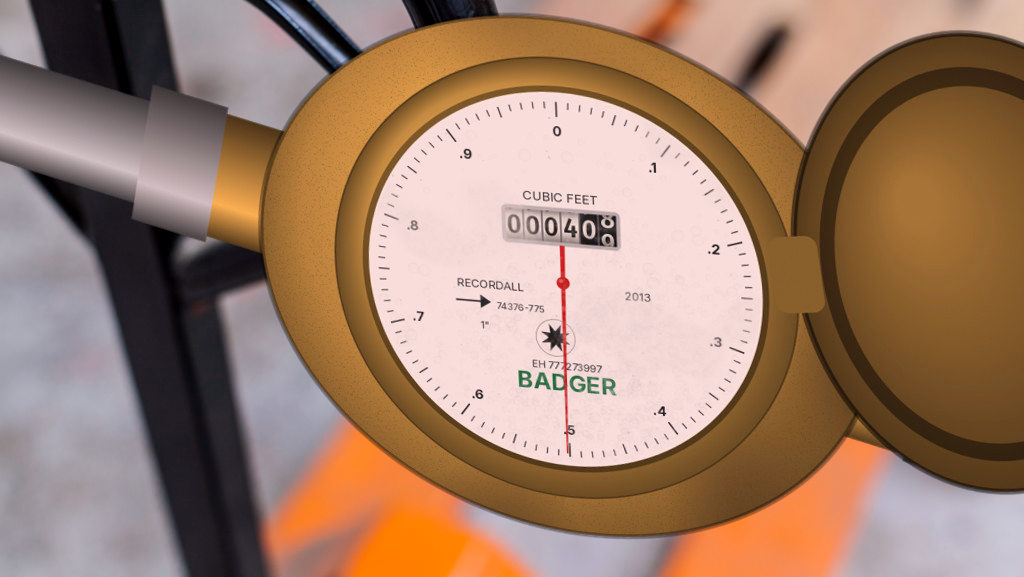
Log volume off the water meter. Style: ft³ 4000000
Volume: ft³ 408.50
